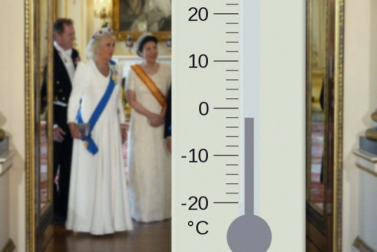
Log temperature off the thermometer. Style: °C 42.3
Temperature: °C -2
